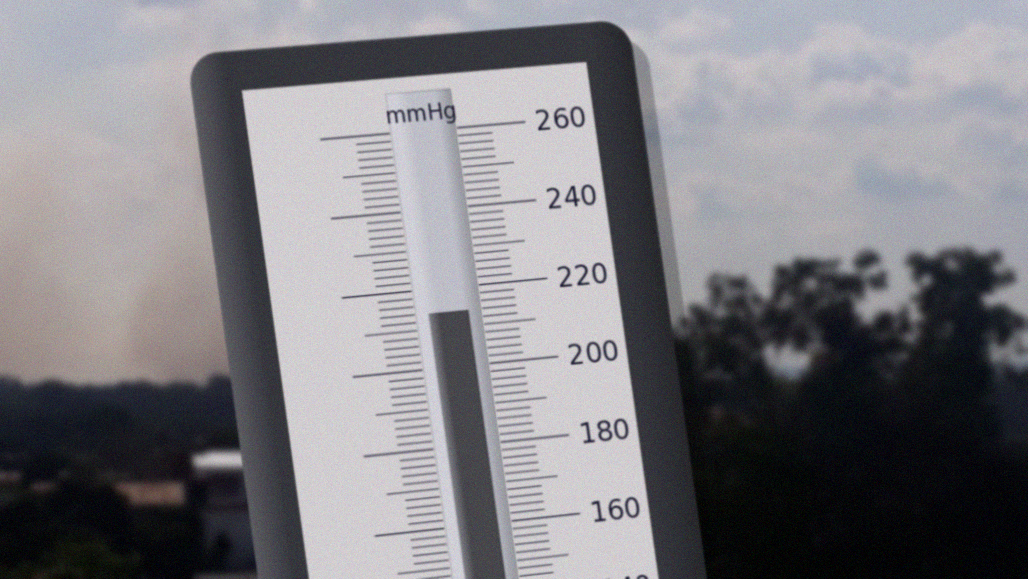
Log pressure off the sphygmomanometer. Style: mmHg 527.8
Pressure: mmHg 214
